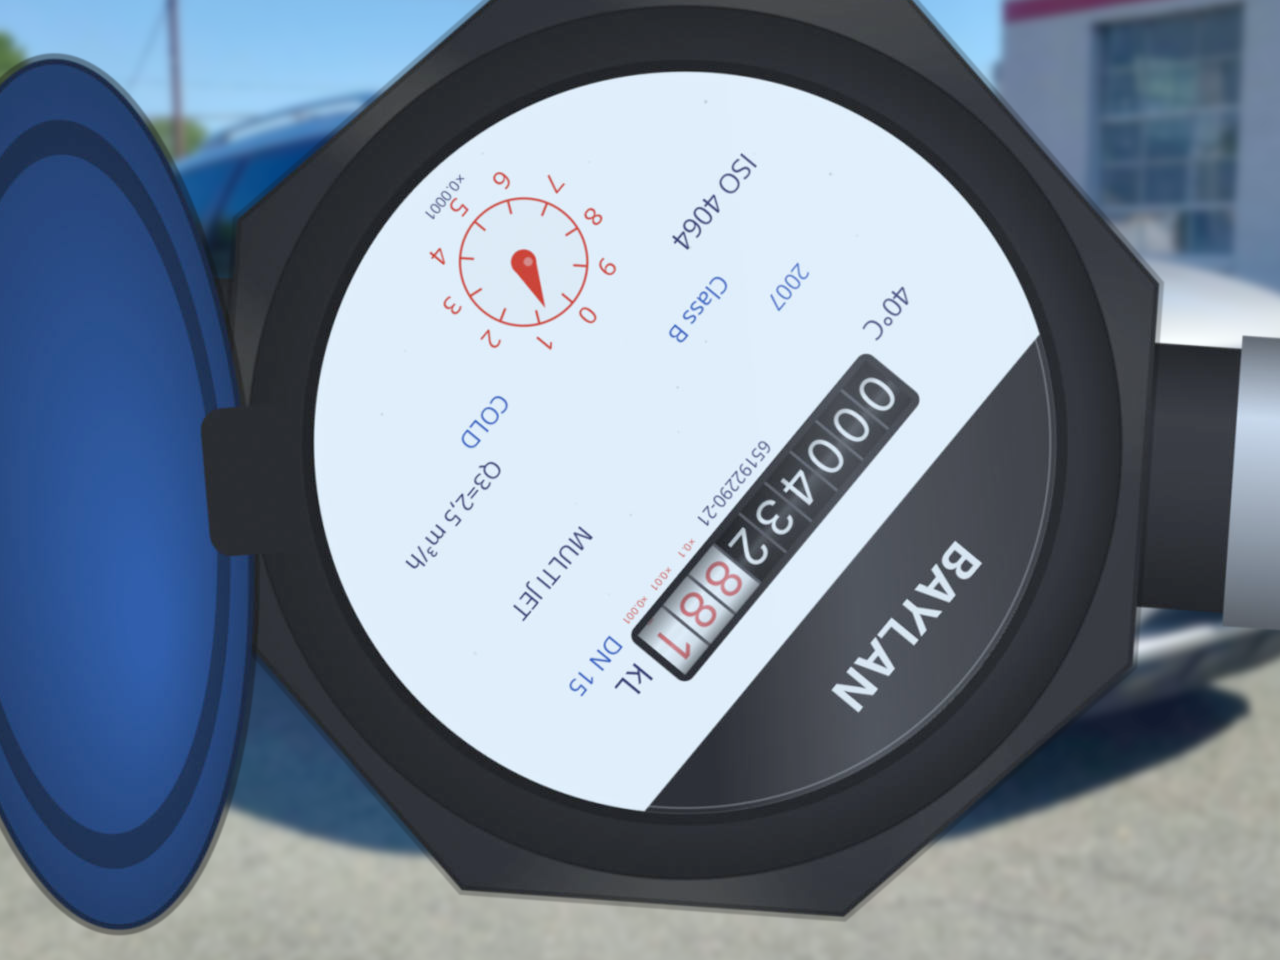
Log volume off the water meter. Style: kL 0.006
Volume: kL 432.8810
